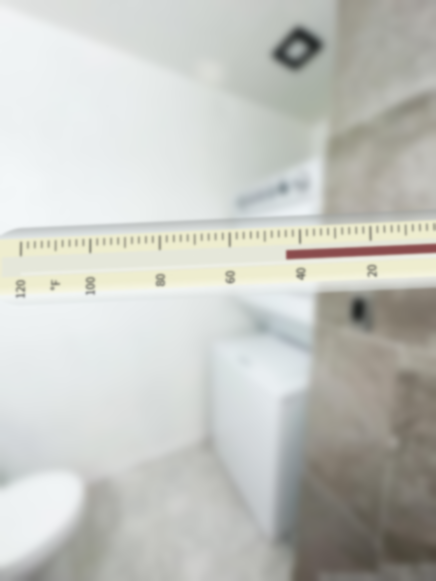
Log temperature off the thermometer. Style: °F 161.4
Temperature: °F 44
